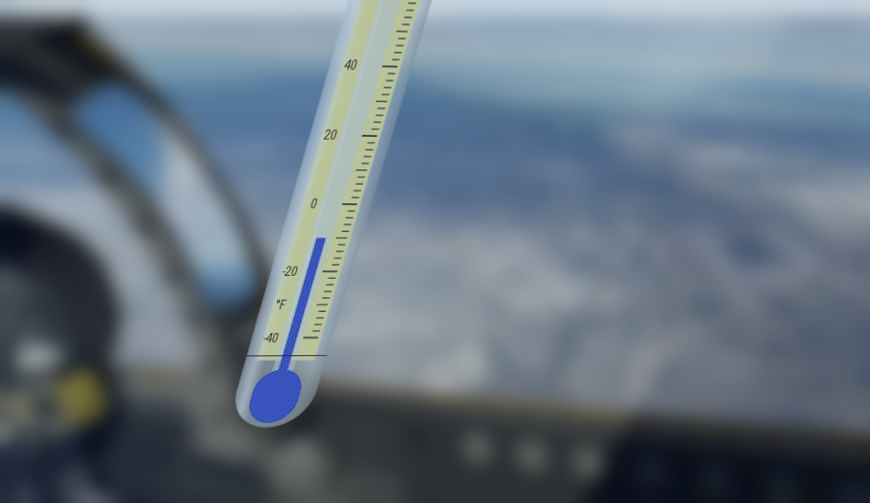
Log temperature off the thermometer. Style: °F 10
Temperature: °F -10
